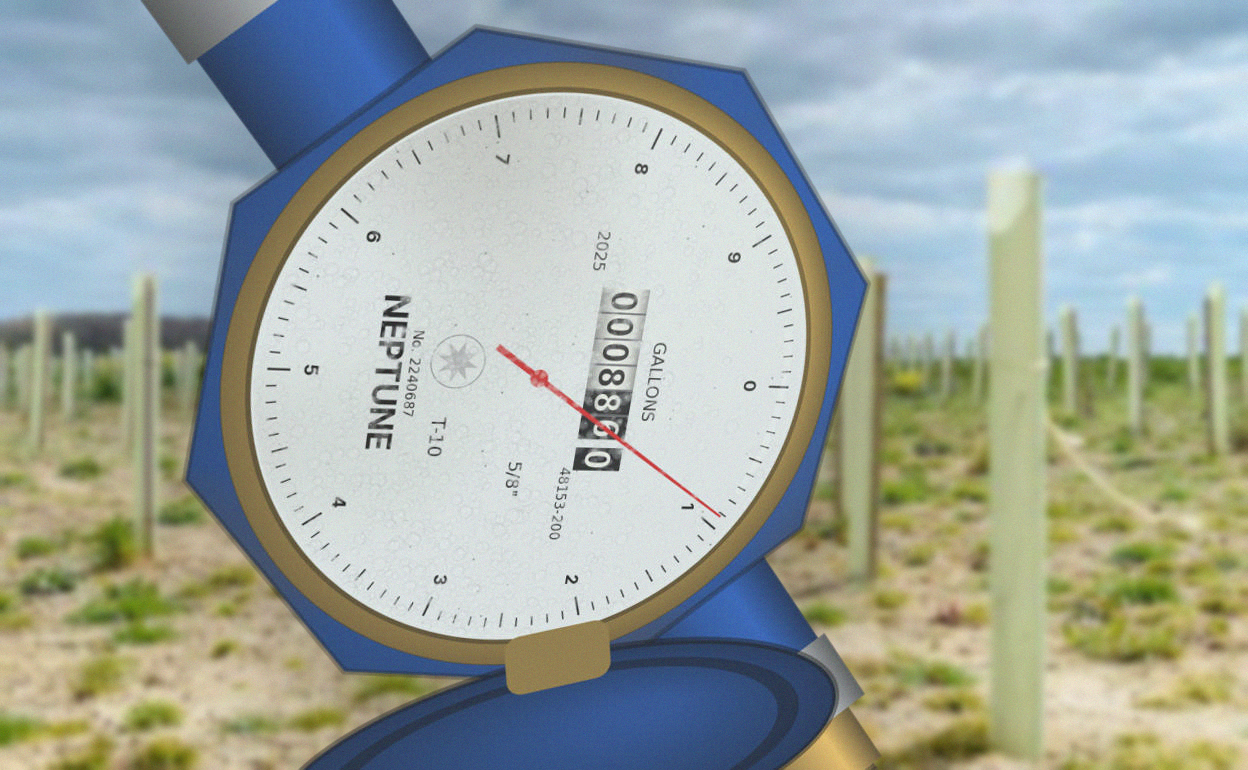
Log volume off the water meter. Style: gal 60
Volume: gal 8860.9
